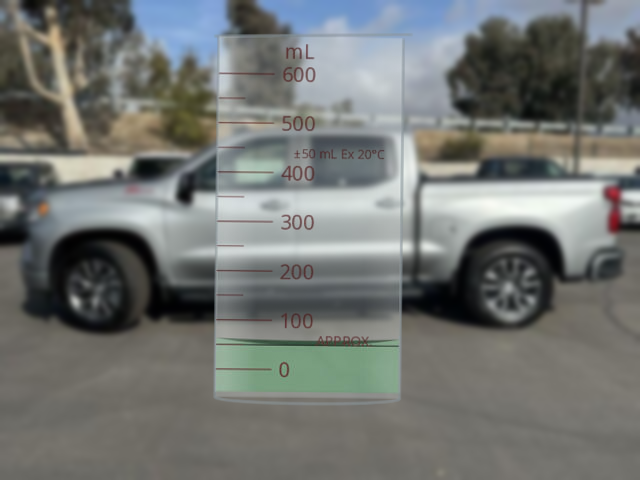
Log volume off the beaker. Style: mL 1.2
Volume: mL 50
